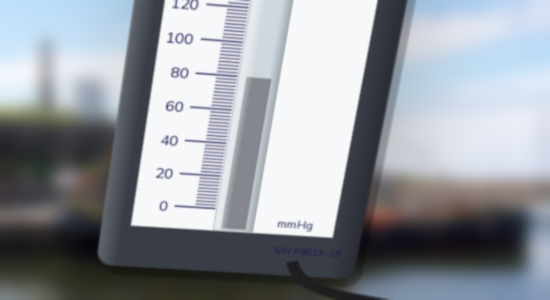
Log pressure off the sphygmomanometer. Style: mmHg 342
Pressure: mmHg 80
